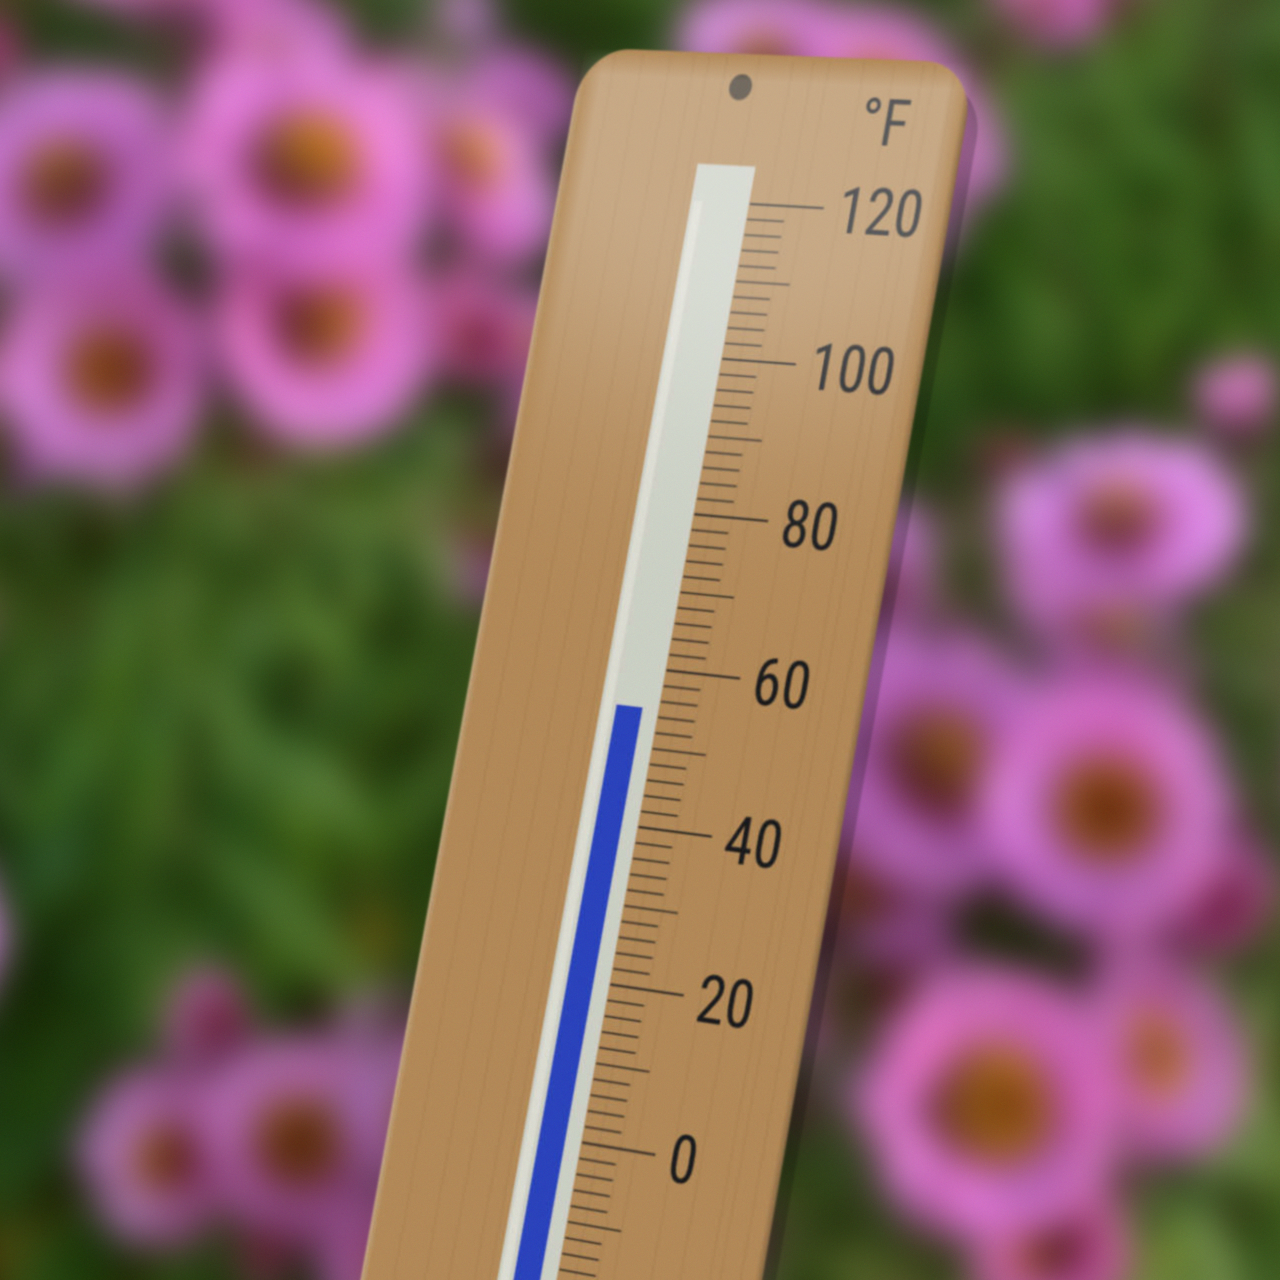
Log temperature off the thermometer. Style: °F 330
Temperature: °F 55
